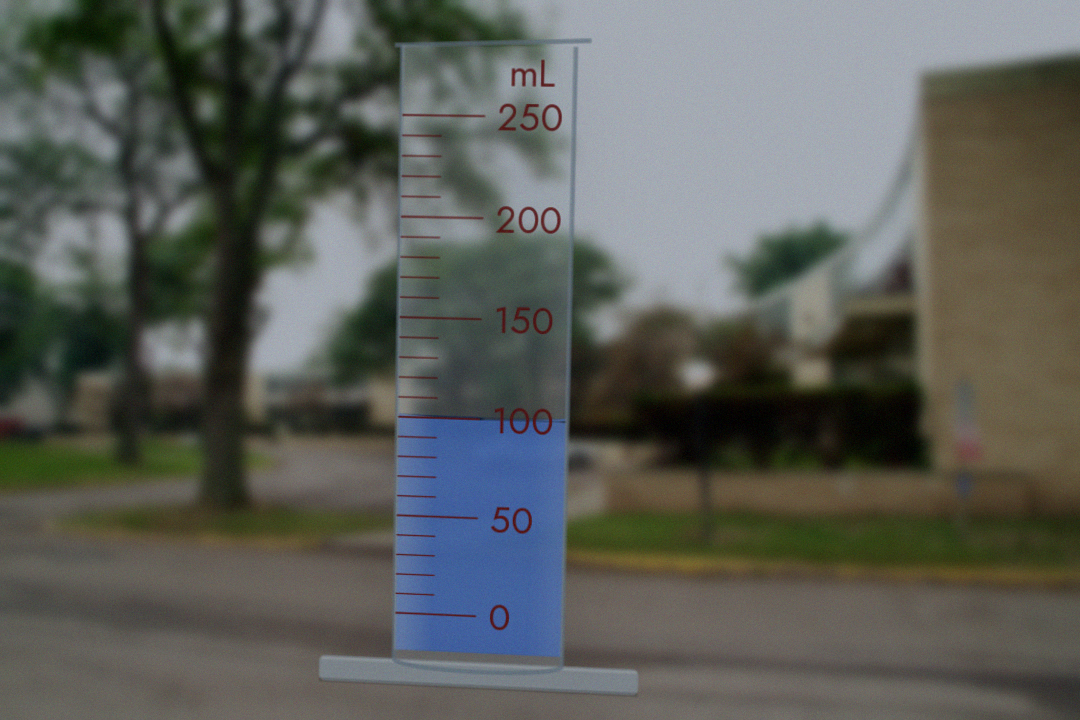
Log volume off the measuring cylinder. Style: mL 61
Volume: mL 100
